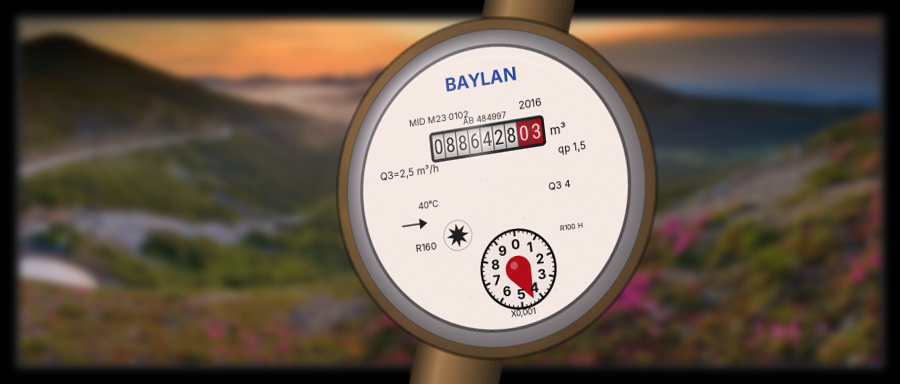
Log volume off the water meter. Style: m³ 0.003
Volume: m³ 886428.034
